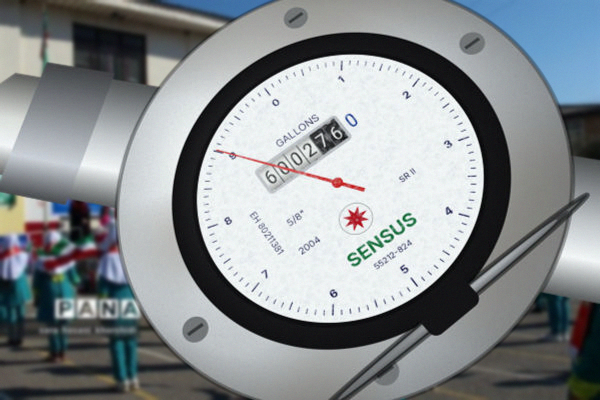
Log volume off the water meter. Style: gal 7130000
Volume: gal 6002759.0
